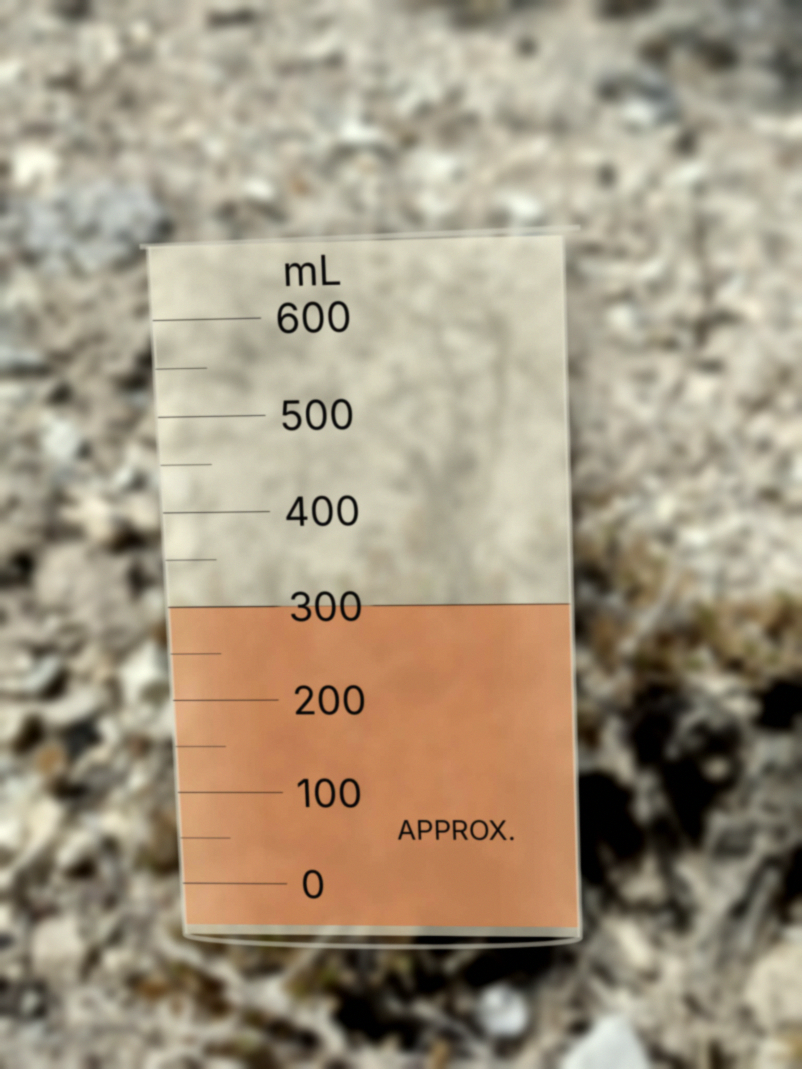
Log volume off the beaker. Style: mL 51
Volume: mL 300
